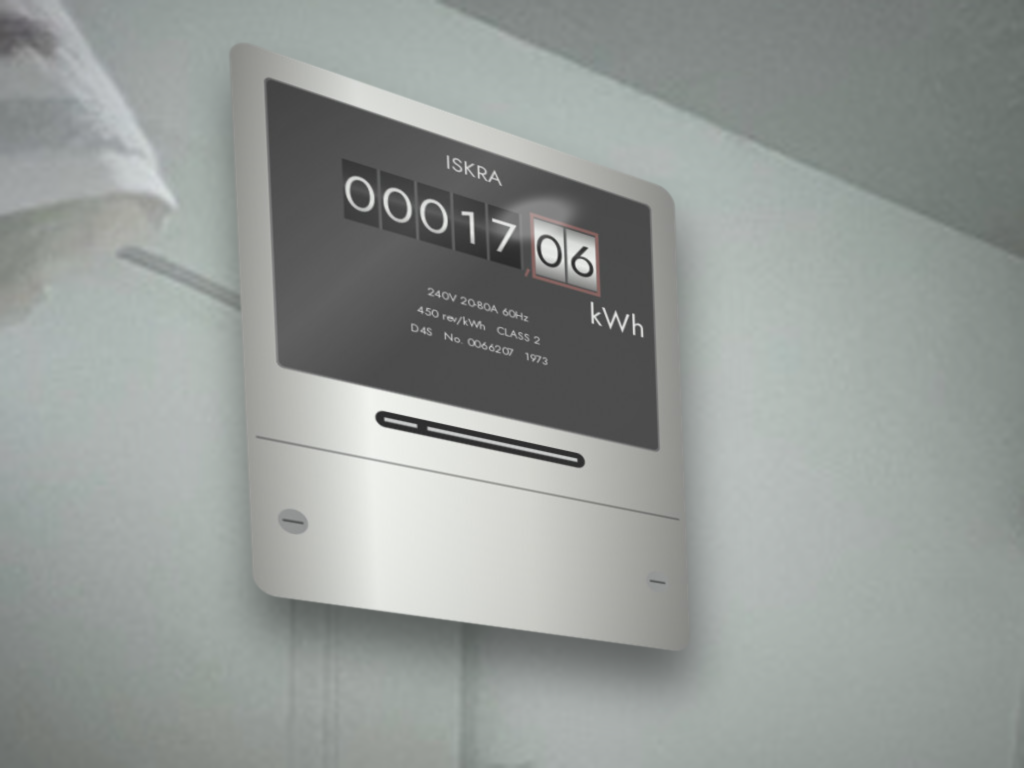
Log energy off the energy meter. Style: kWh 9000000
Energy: kWh 17.06
